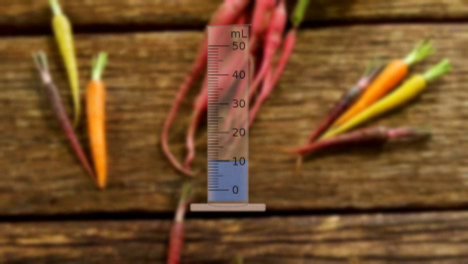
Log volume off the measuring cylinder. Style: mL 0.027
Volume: mL 10
